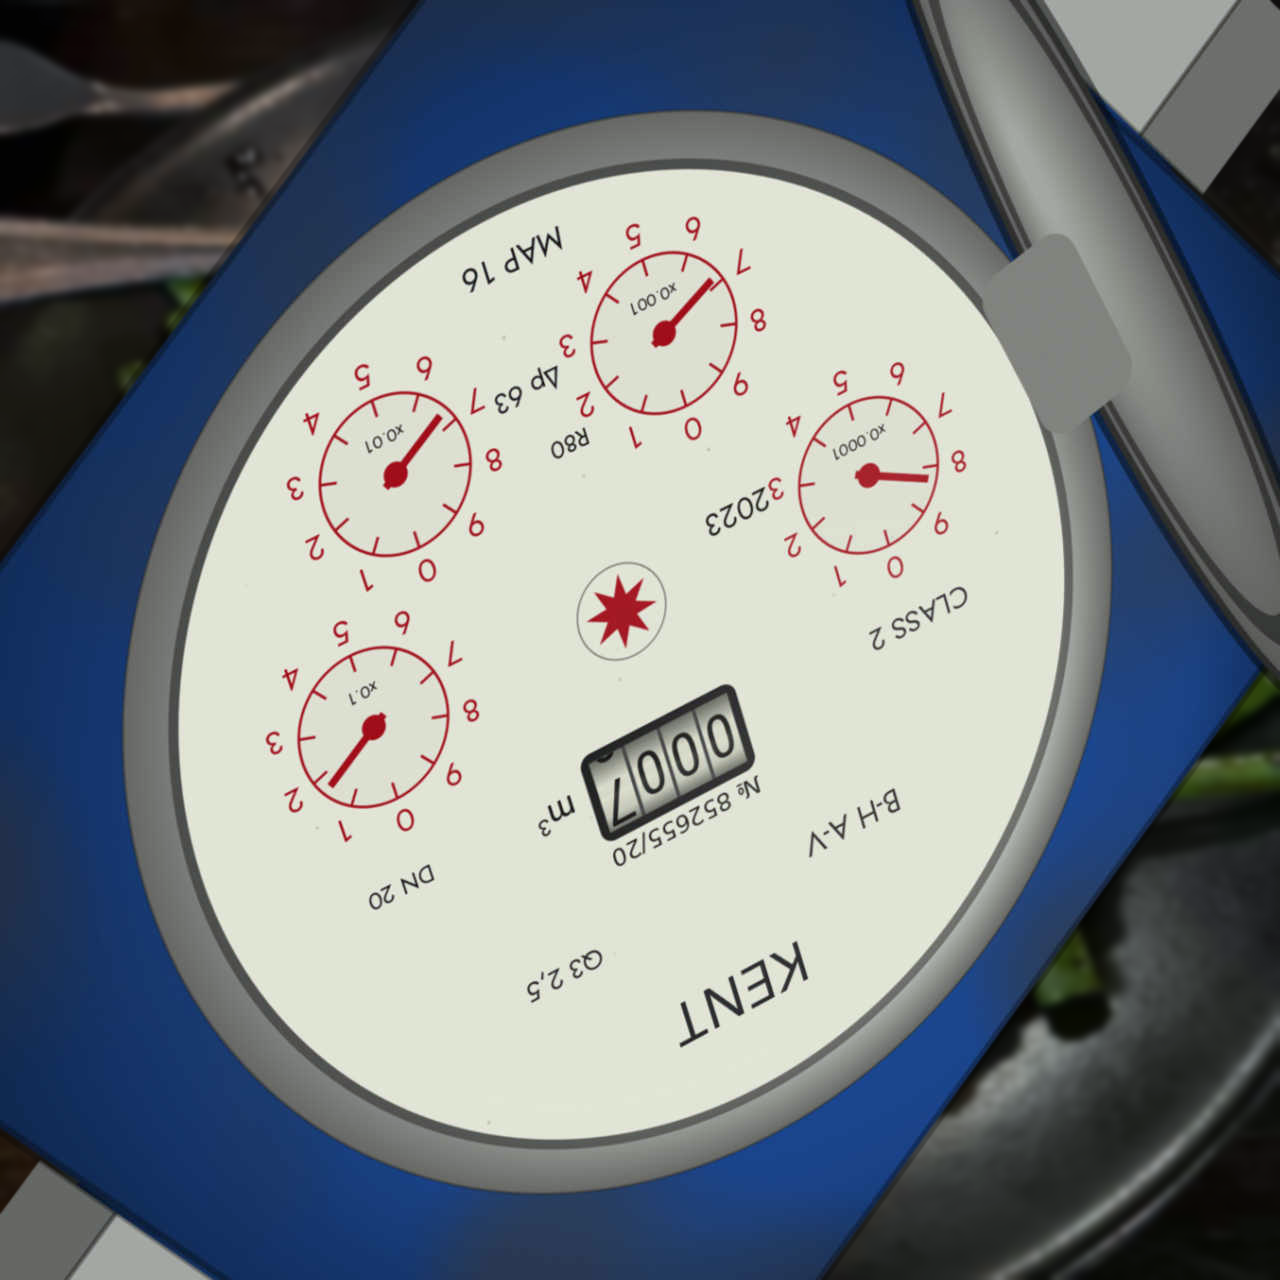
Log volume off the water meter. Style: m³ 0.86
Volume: m³ 7.1668
